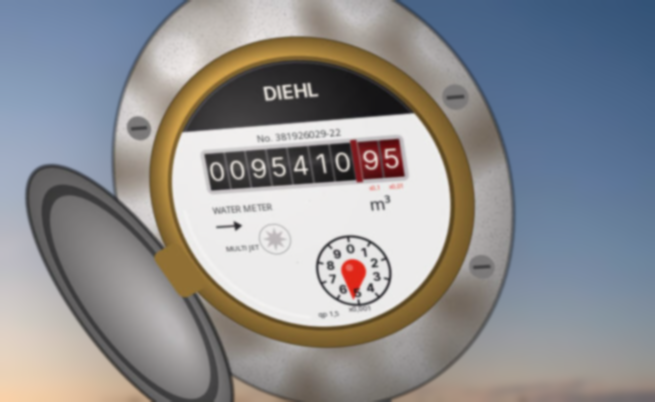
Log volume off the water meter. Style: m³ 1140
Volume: m³ 95410.955
